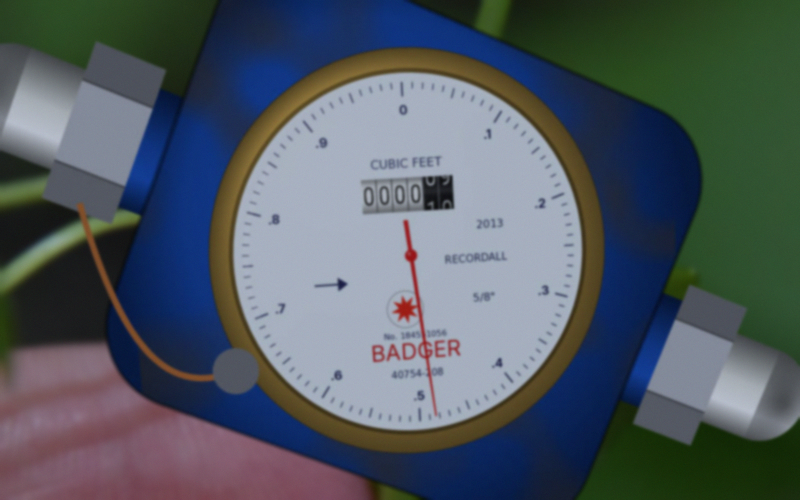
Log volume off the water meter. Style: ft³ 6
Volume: ft³ 9.48
